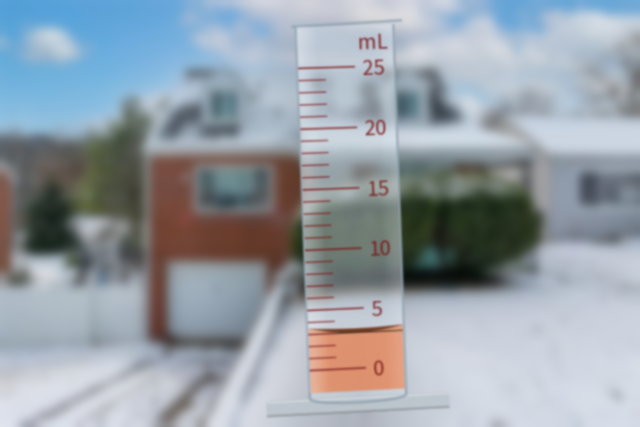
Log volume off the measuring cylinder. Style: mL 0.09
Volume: mL 3
